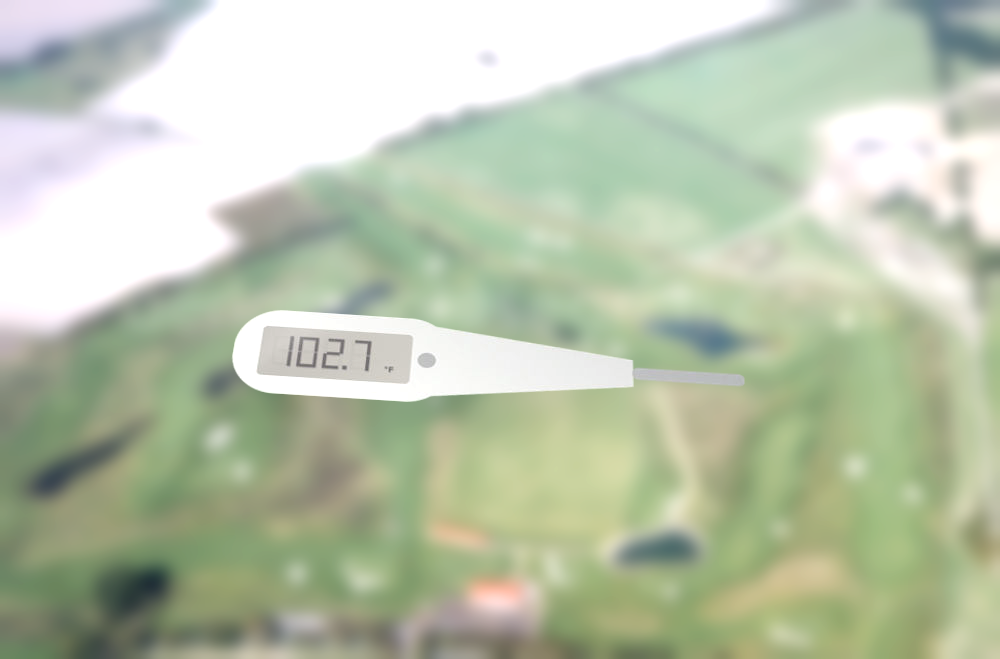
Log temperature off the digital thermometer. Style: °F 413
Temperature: °F 102.7
